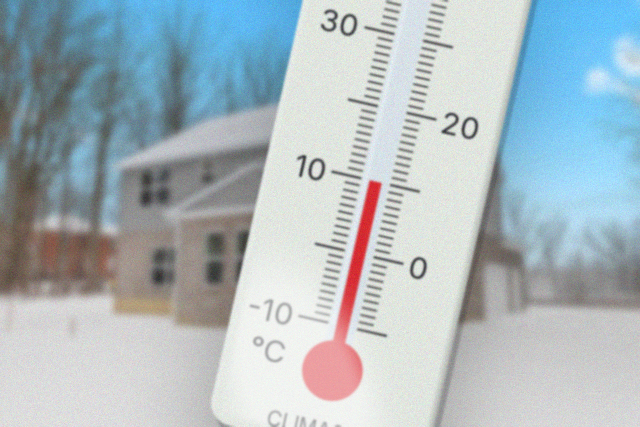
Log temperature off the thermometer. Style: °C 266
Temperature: °C 10
